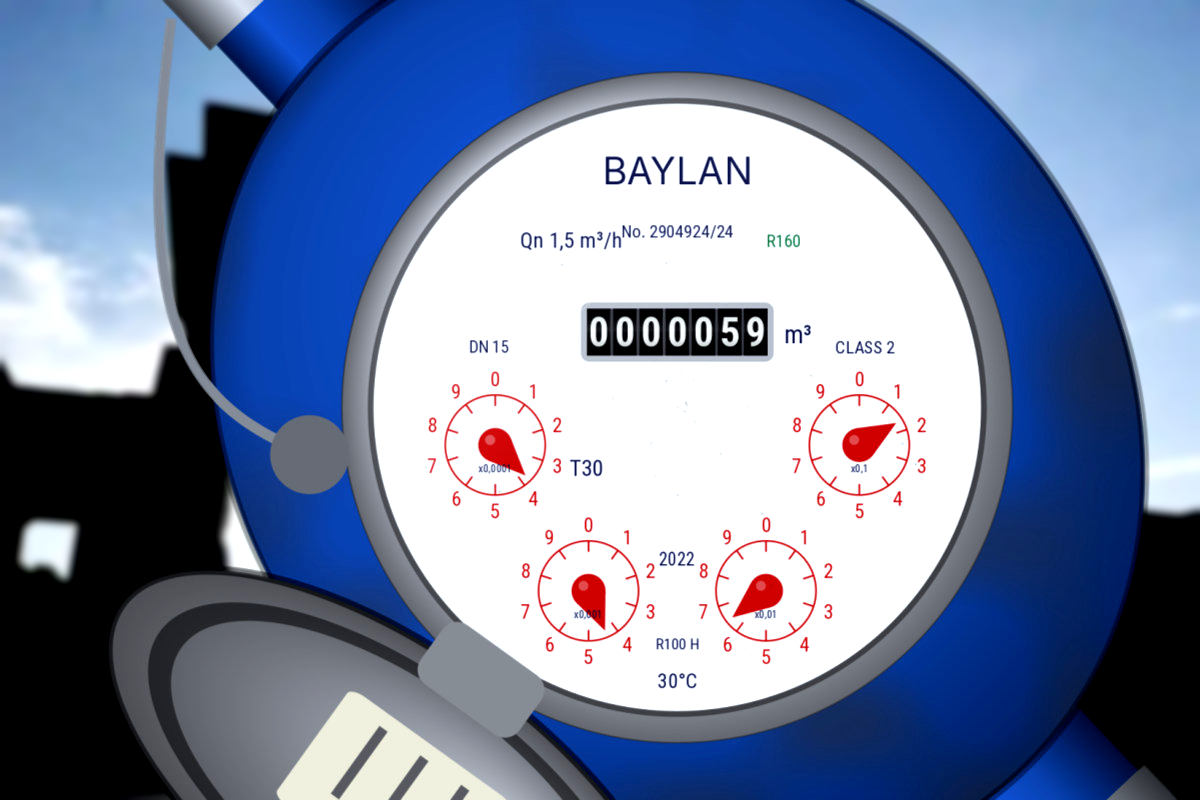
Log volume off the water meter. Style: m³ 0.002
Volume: m³ 59.1643
